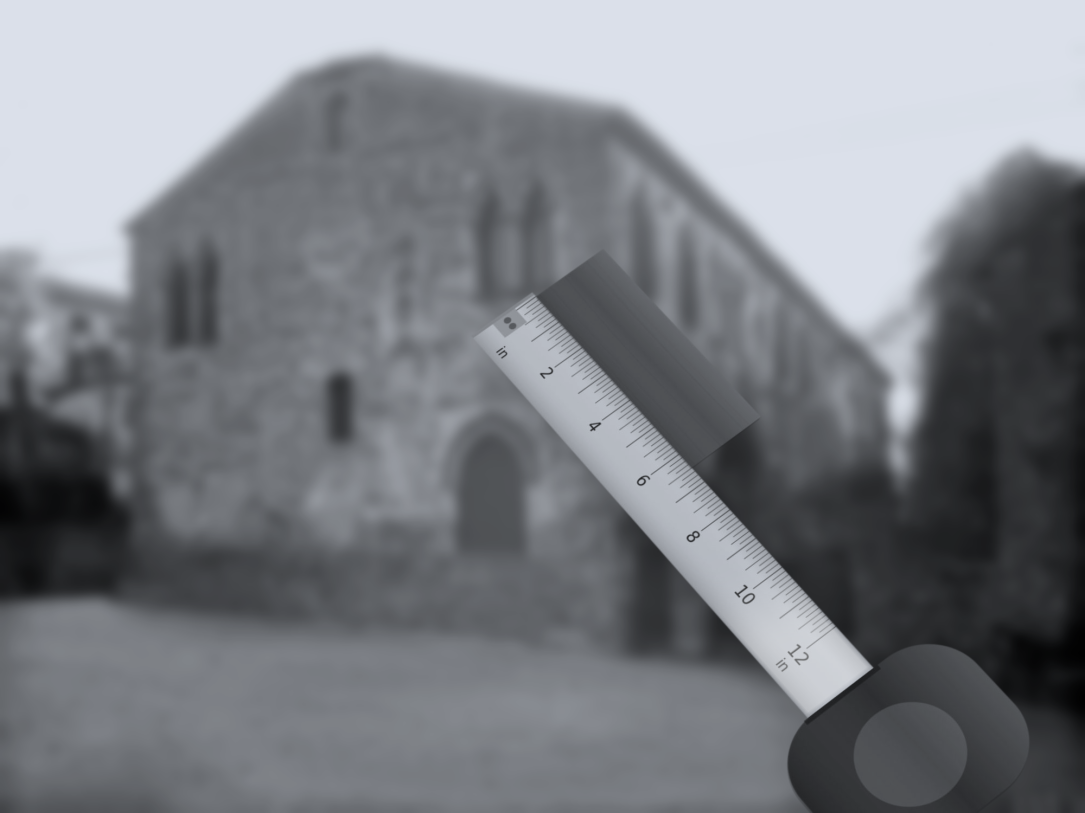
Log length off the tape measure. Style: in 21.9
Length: in 6.5
